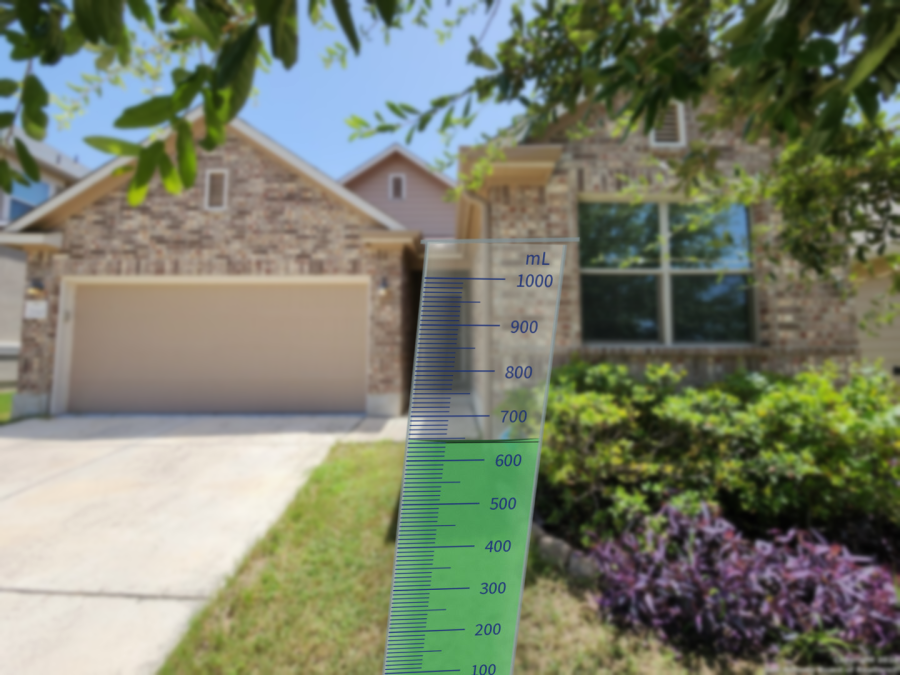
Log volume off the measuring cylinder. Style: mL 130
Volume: mL 640
